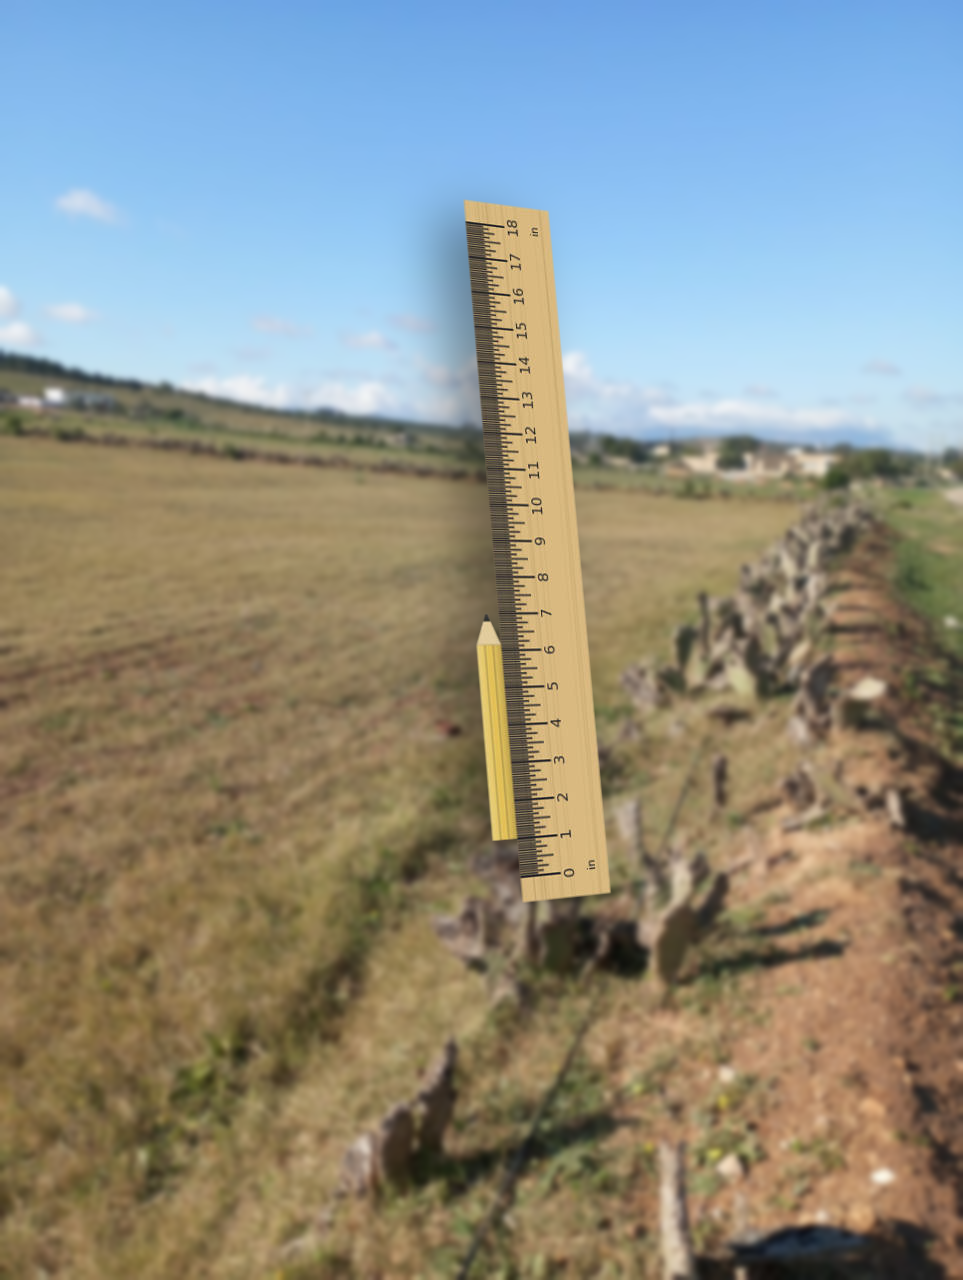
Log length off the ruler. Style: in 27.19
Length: in 6
